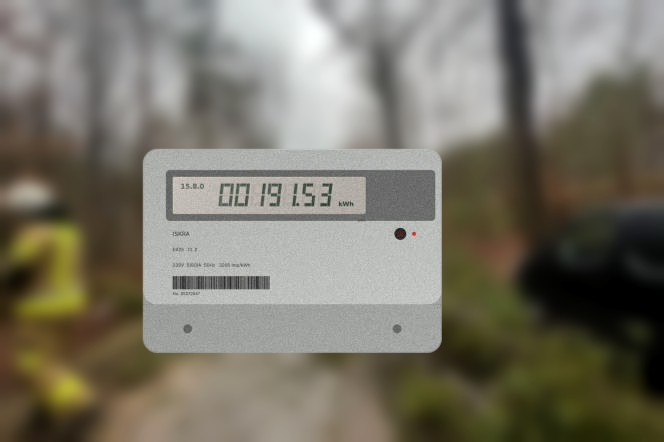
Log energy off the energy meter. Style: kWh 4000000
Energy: kWh 191.53
